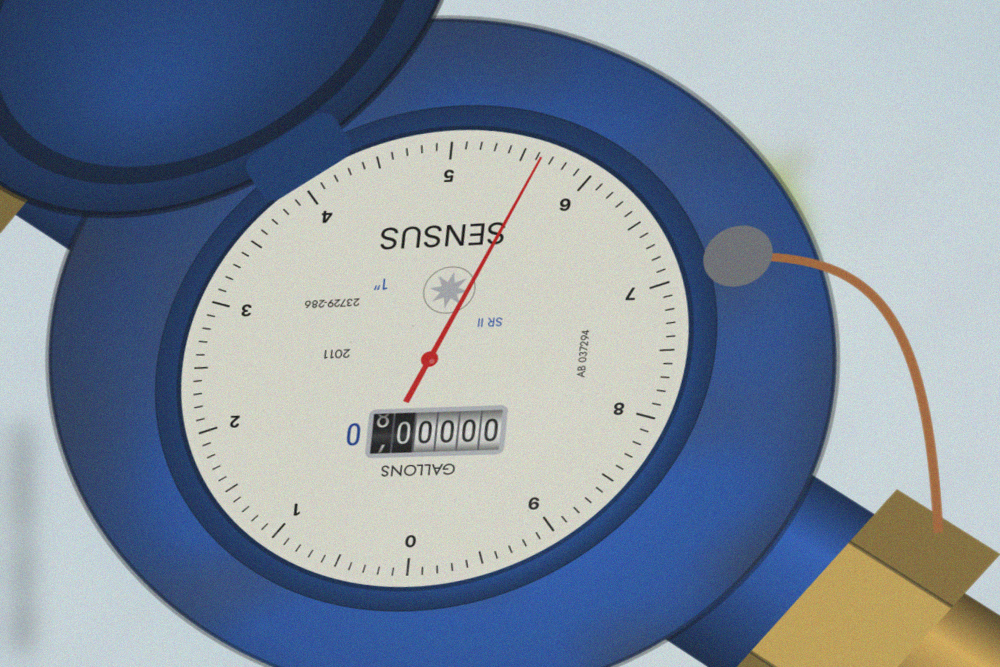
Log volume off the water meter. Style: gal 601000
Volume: gal 75.6
